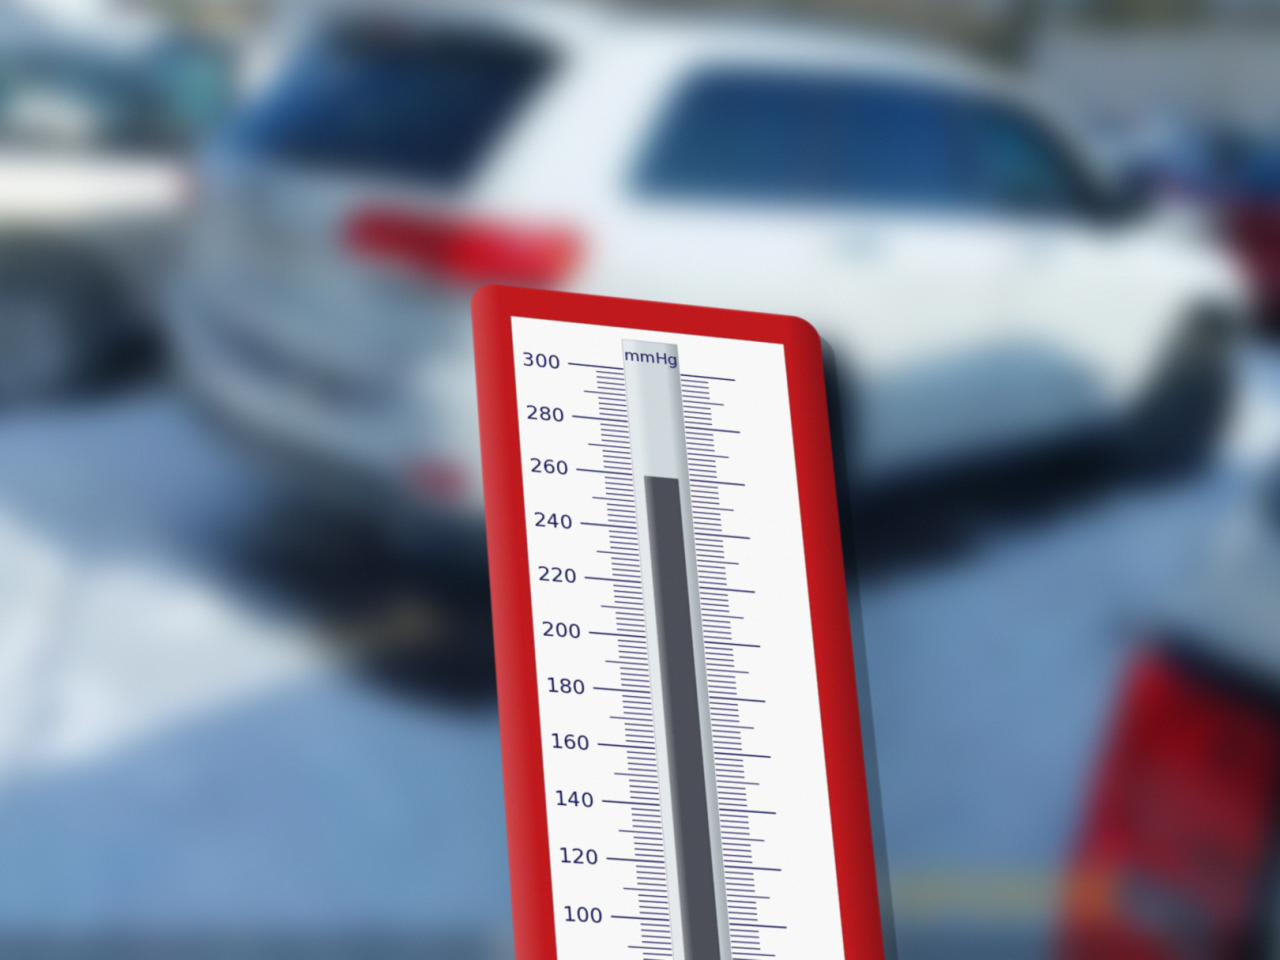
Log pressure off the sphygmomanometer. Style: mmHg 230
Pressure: mmHg 260
